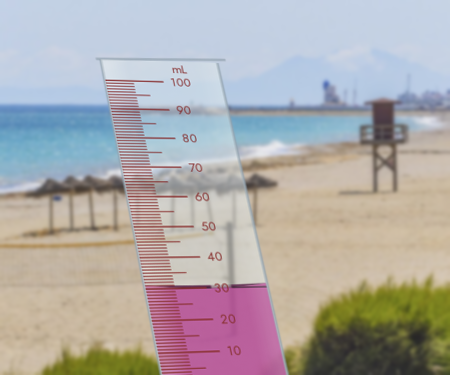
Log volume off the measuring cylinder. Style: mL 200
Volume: mL 30
